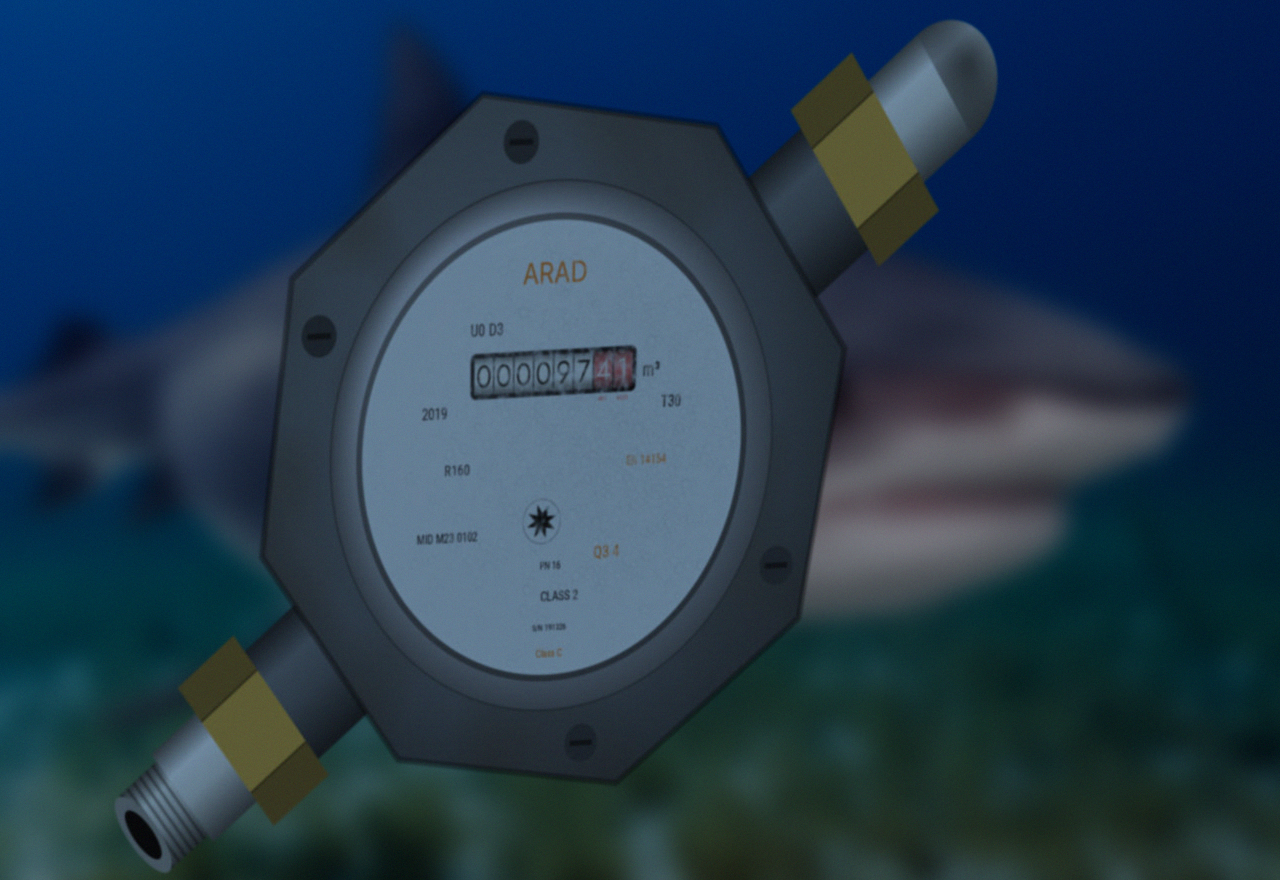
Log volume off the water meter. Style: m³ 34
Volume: m³ 97.41
